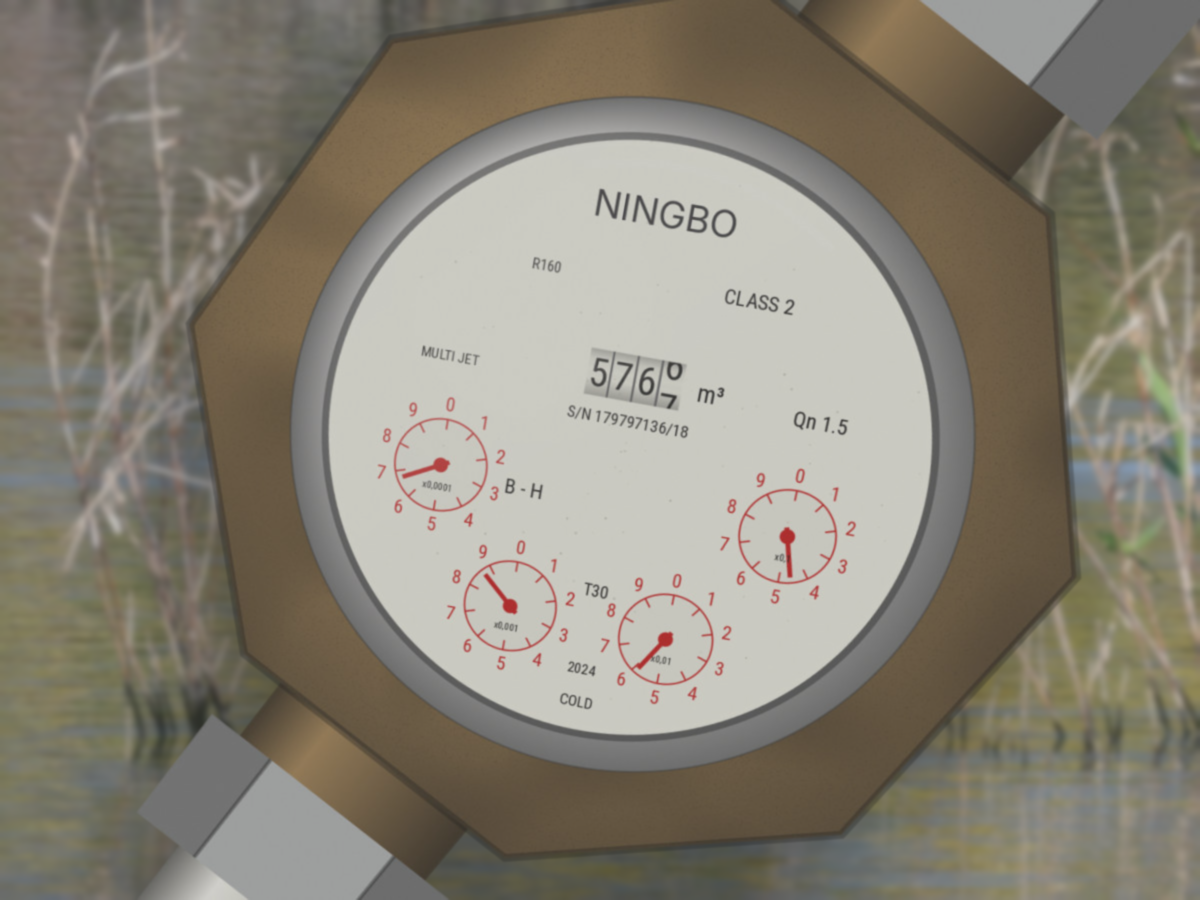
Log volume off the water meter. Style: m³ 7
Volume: m³ 5766.4586
